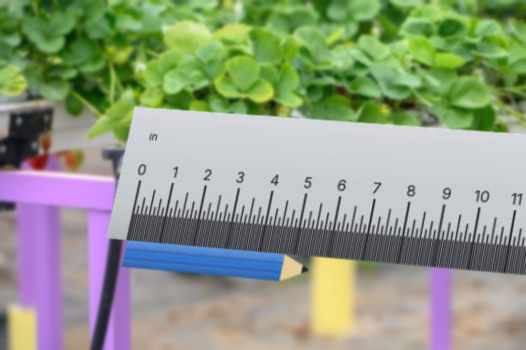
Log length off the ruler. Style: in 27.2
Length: in 5.5
